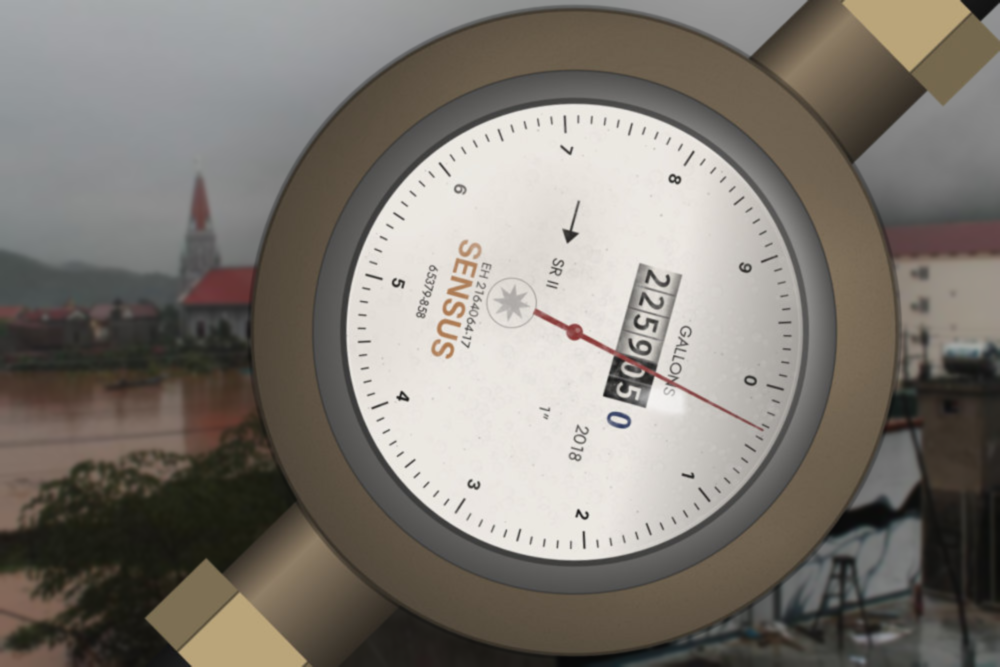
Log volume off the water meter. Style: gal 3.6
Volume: gal 2259050.3
